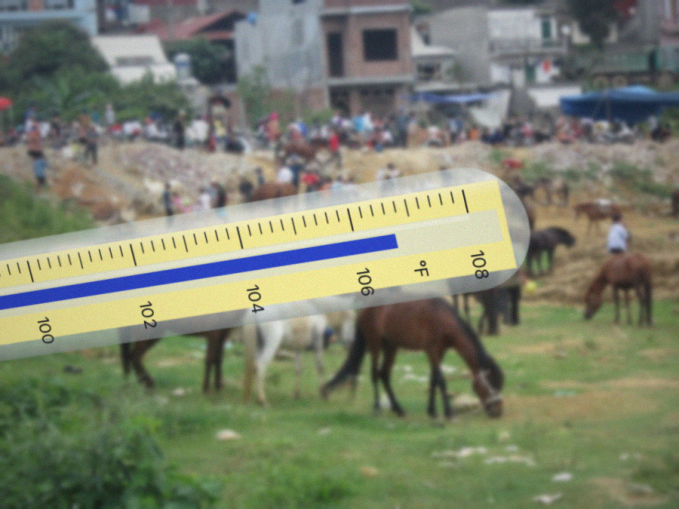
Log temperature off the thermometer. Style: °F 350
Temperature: °F 106.7
